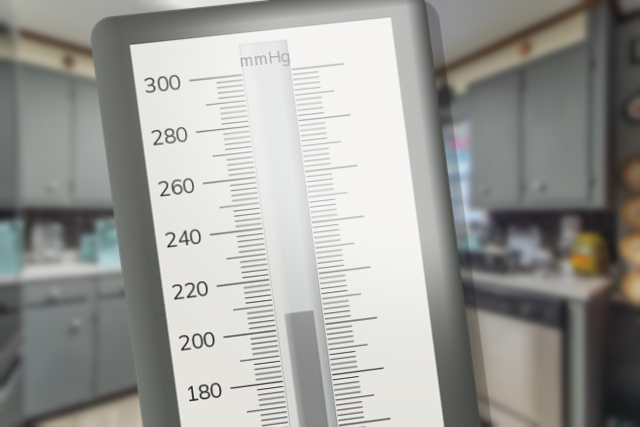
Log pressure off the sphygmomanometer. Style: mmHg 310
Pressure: mmHg 206
